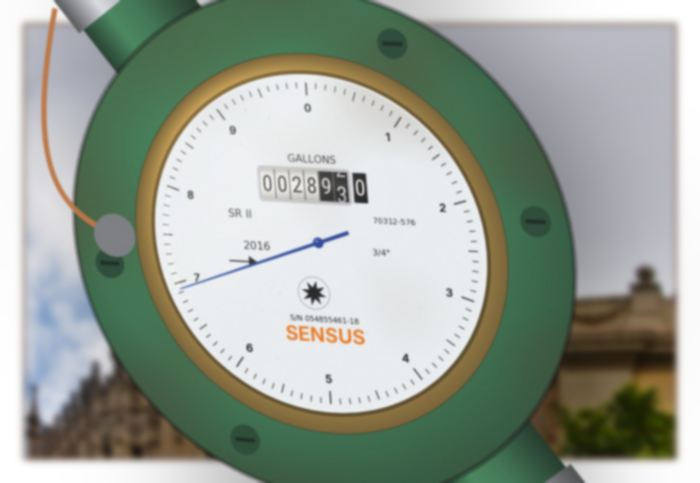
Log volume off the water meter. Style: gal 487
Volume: gal 28926.9
